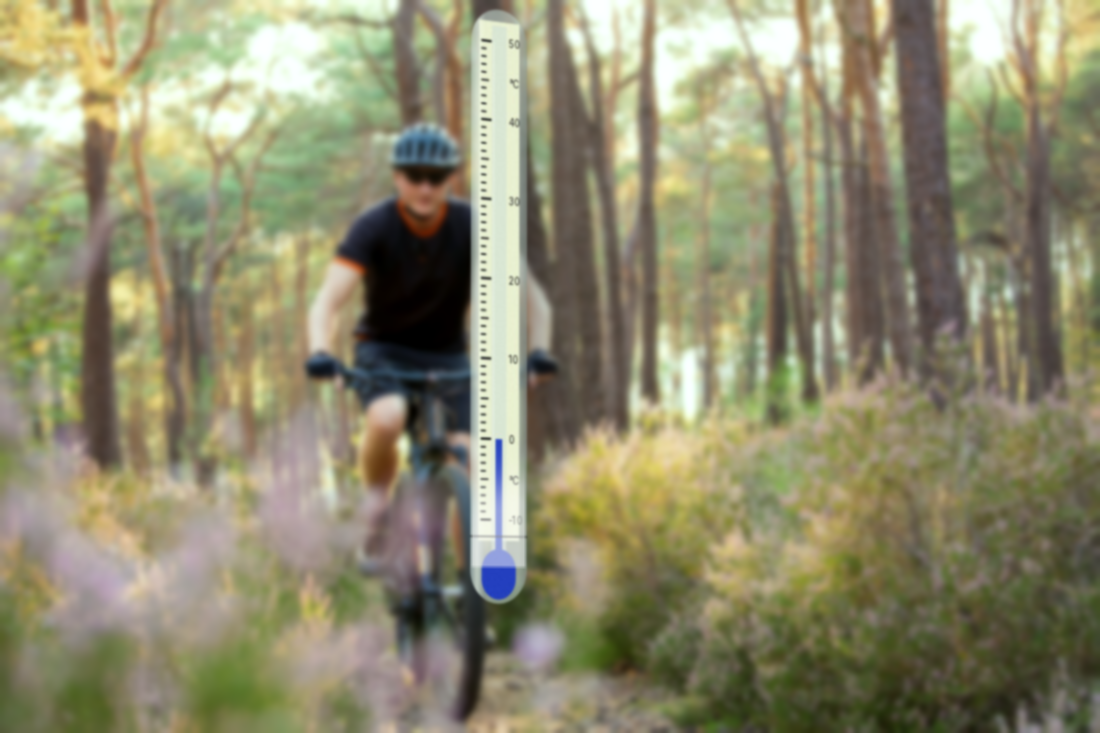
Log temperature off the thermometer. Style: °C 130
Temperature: °C 0
